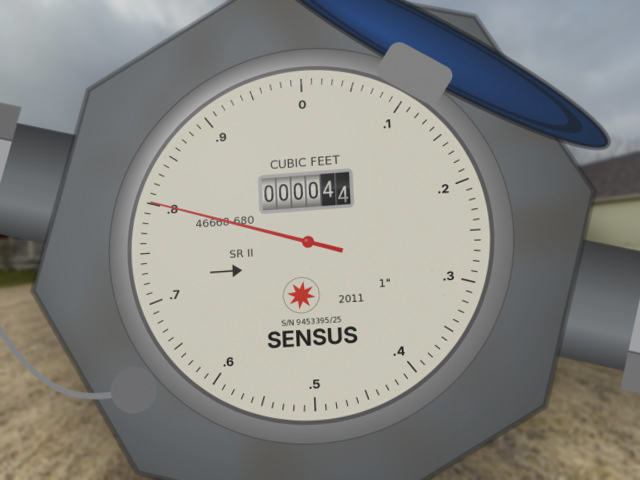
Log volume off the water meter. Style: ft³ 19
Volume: ft³ 43.80
